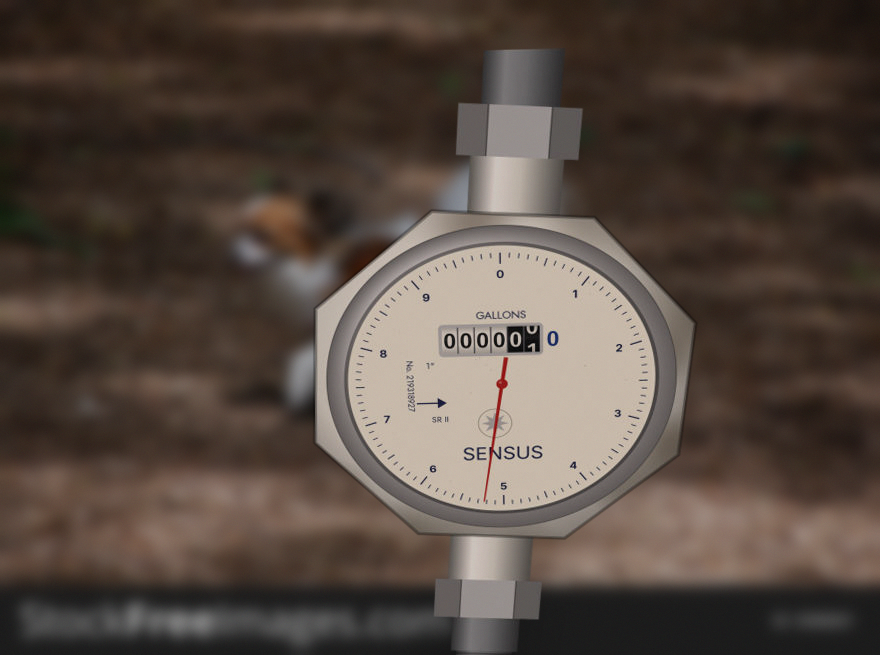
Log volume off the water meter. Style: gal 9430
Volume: gal 5.2
